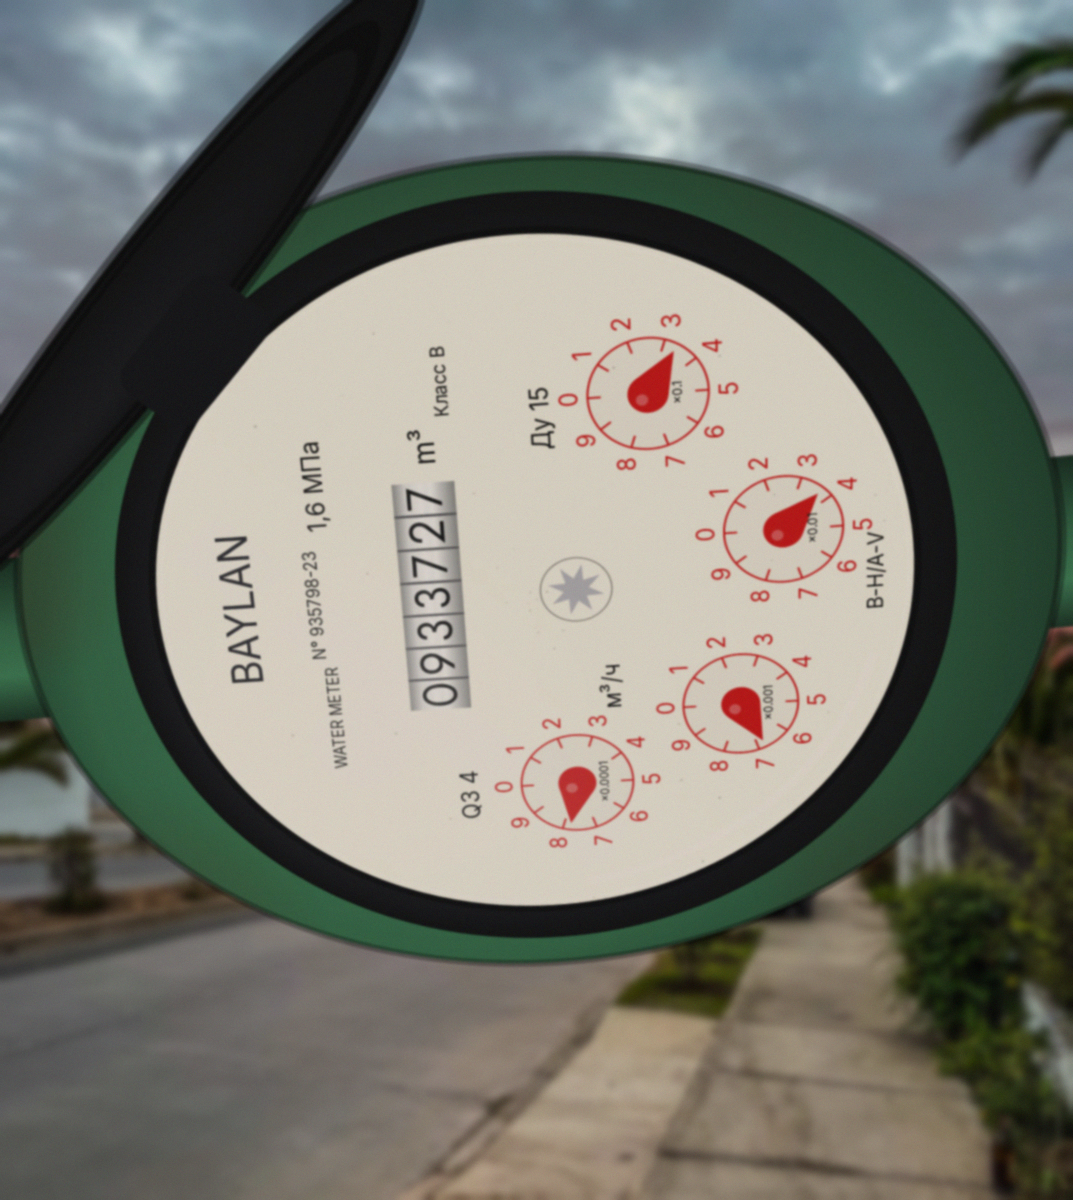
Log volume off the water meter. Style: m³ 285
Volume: m³ 933727.3367
